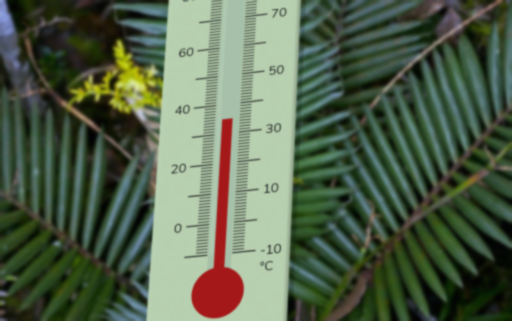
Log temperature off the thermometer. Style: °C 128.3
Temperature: °C 35
